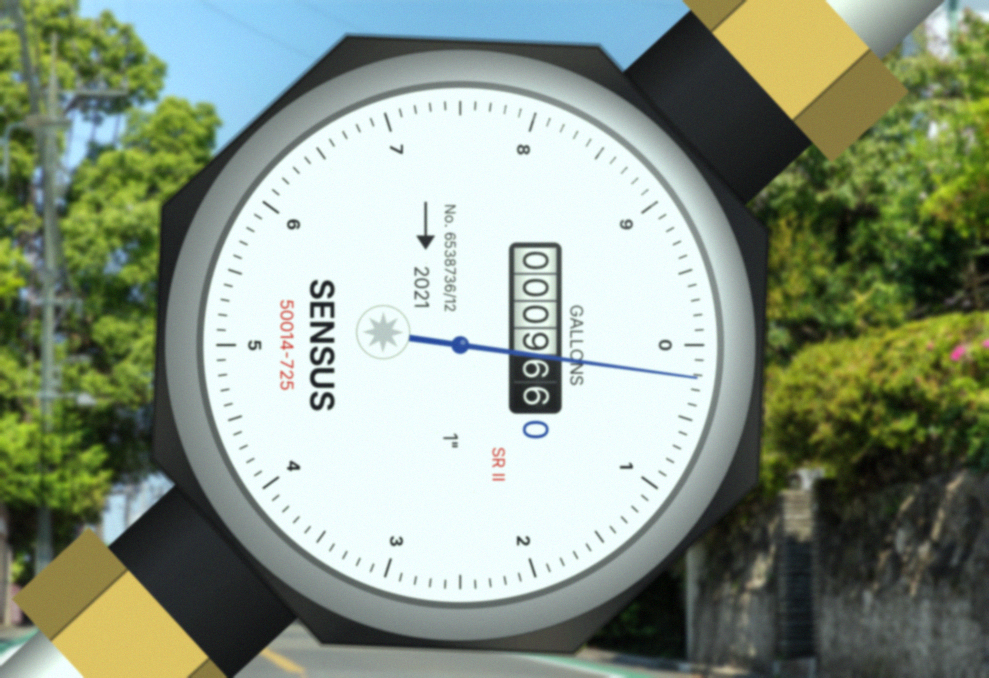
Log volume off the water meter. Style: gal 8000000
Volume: gal 9660.2
